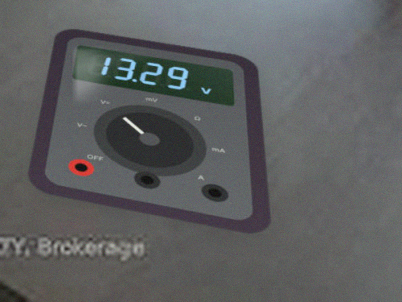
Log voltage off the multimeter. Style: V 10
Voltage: V 13.29
